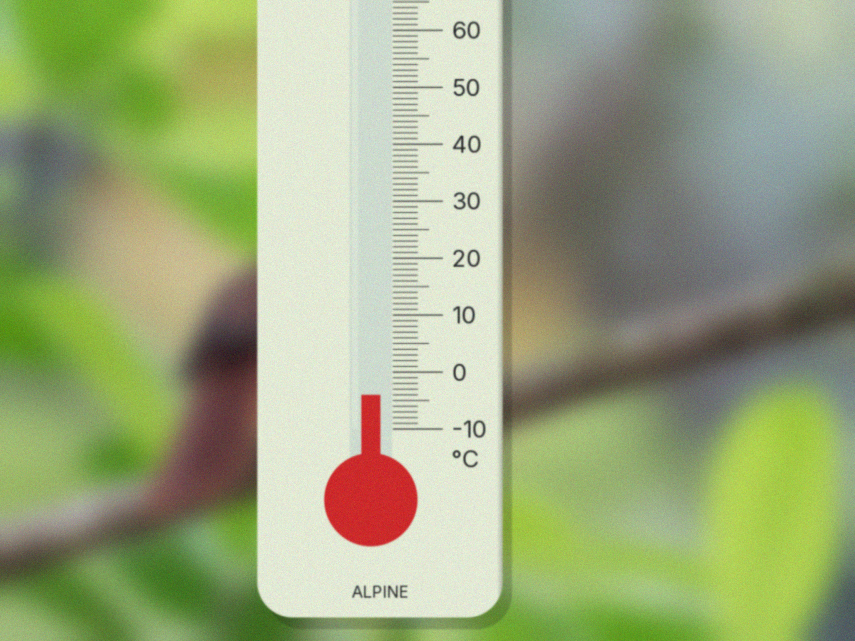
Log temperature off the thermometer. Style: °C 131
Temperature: °C -4
